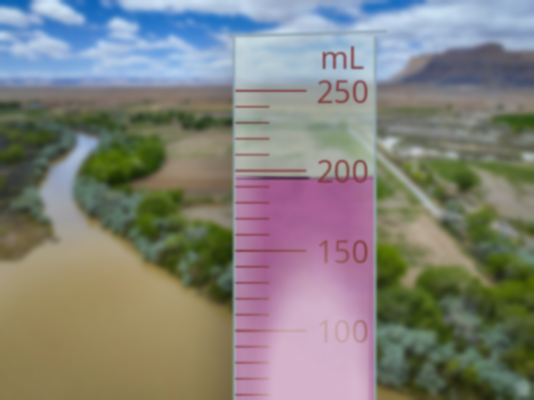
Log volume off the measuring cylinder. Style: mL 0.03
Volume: mL 195
